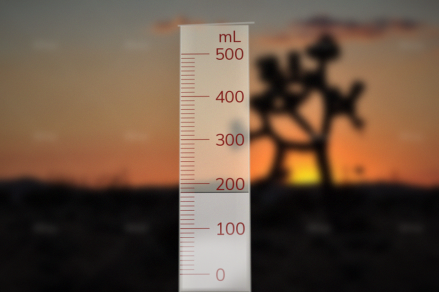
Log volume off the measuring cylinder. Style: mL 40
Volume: mL 180
